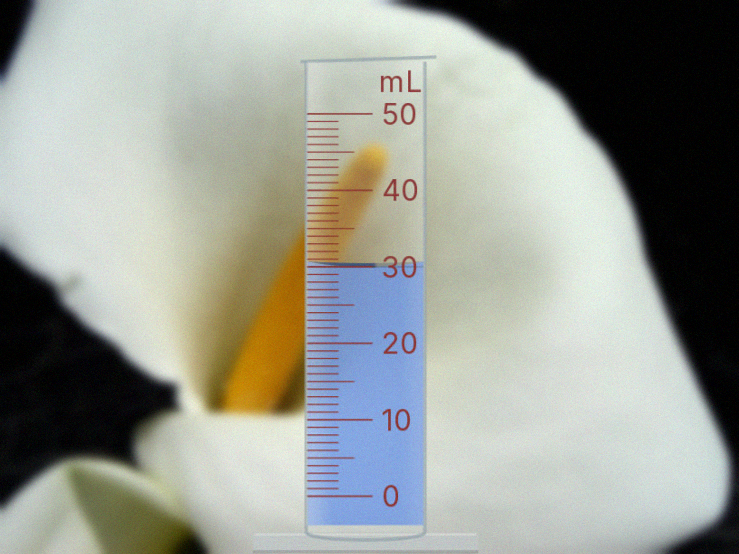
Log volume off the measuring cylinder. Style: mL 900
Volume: mL 30
